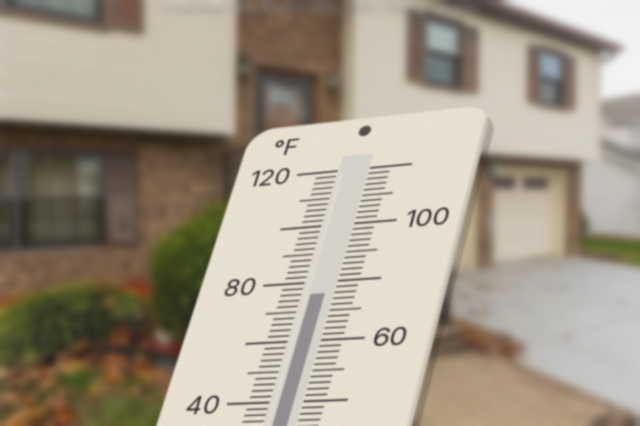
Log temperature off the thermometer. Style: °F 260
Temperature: °F 76
